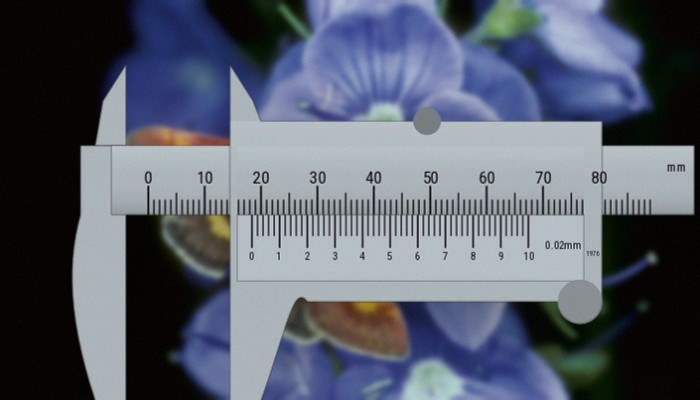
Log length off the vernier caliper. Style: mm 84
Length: mm 18.4
